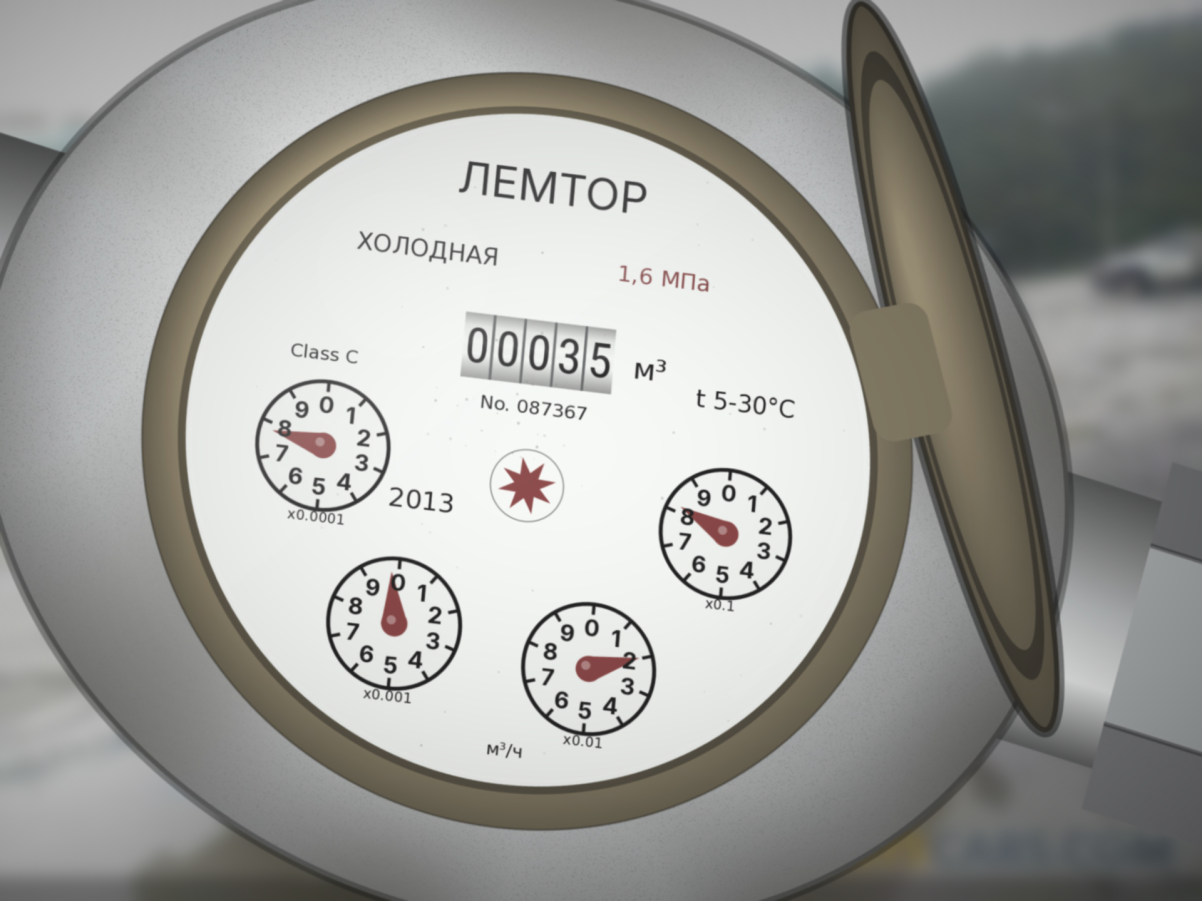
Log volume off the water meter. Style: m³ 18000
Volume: m³ 35.8197
